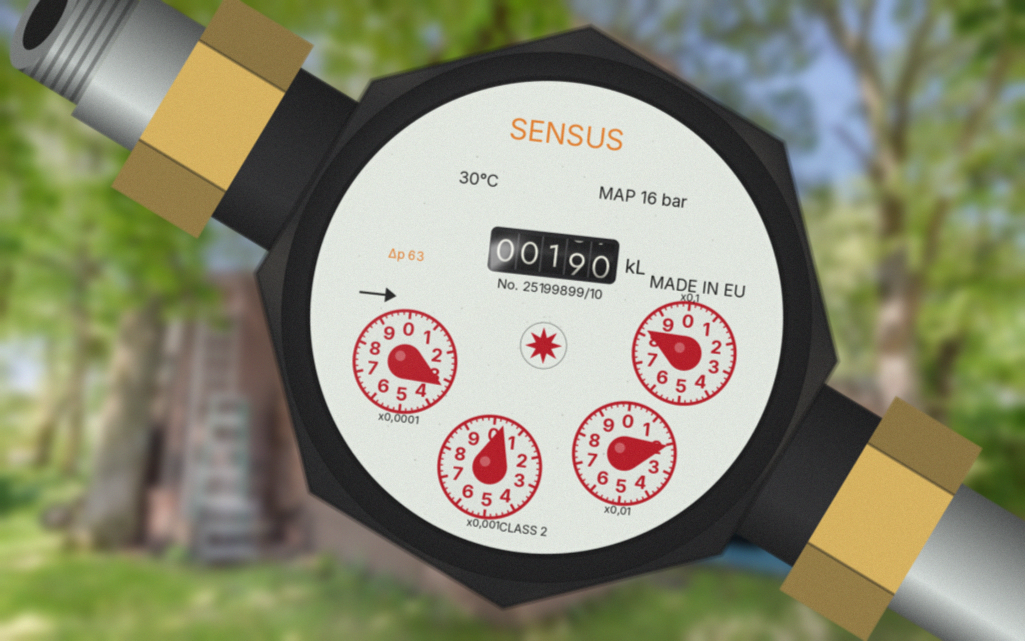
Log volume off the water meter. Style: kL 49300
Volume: kL 189.8203
